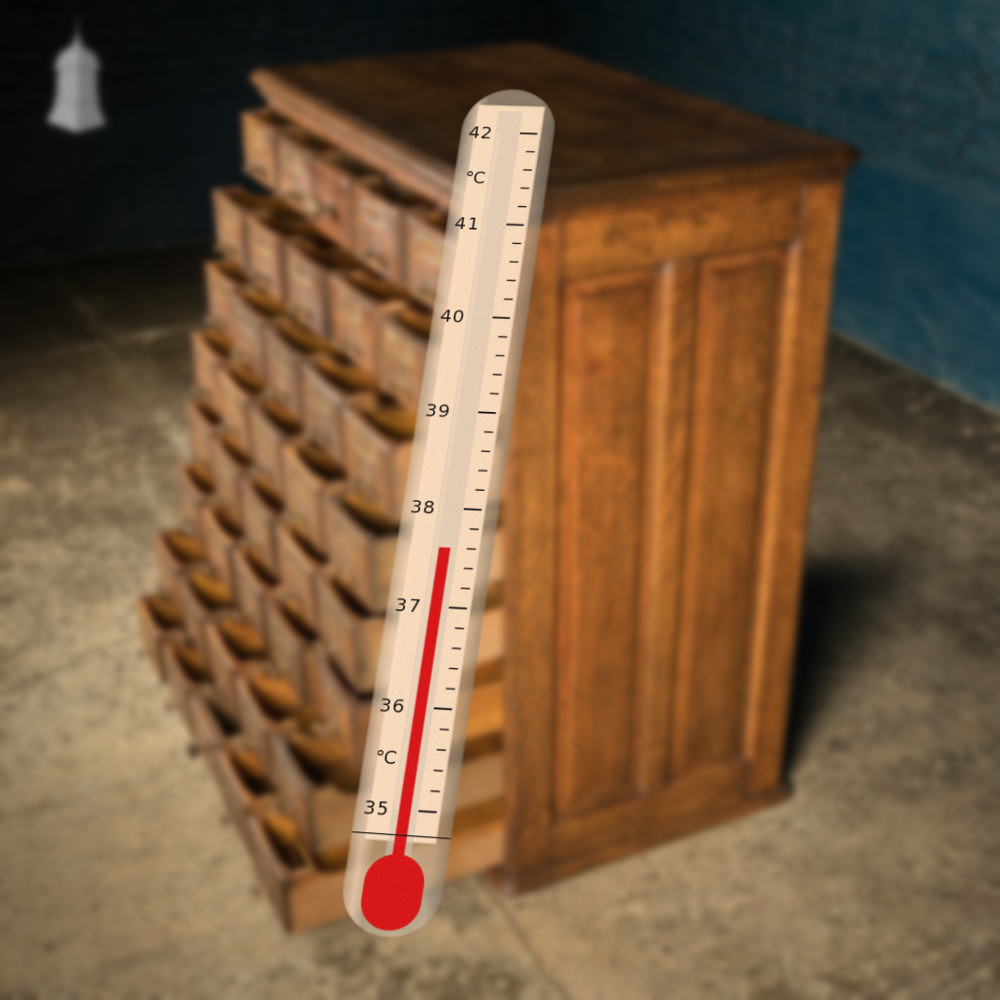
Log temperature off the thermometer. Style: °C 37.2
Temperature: °C 37.6
